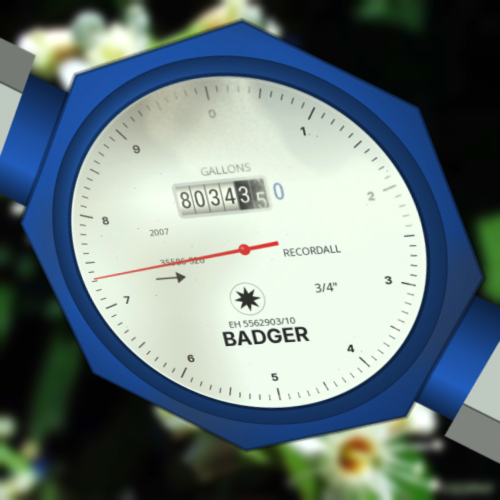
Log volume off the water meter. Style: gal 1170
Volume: gal 8034347.3
